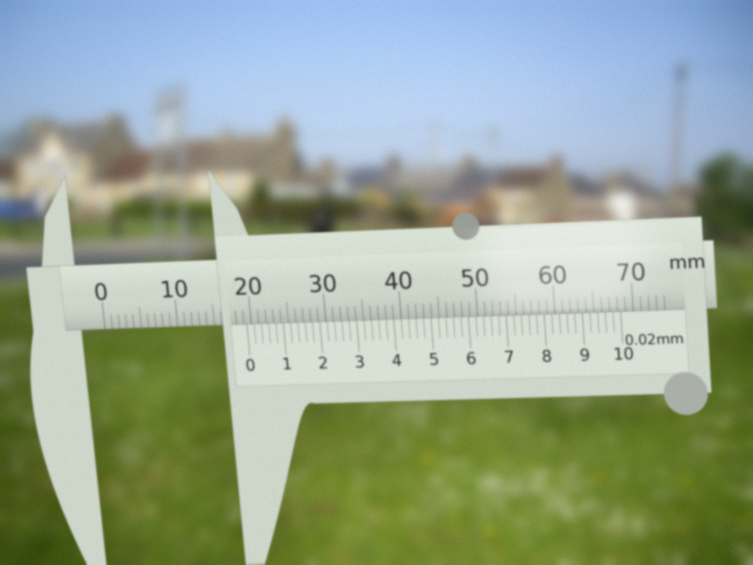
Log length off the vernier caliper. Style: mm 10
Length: mm 19.4
